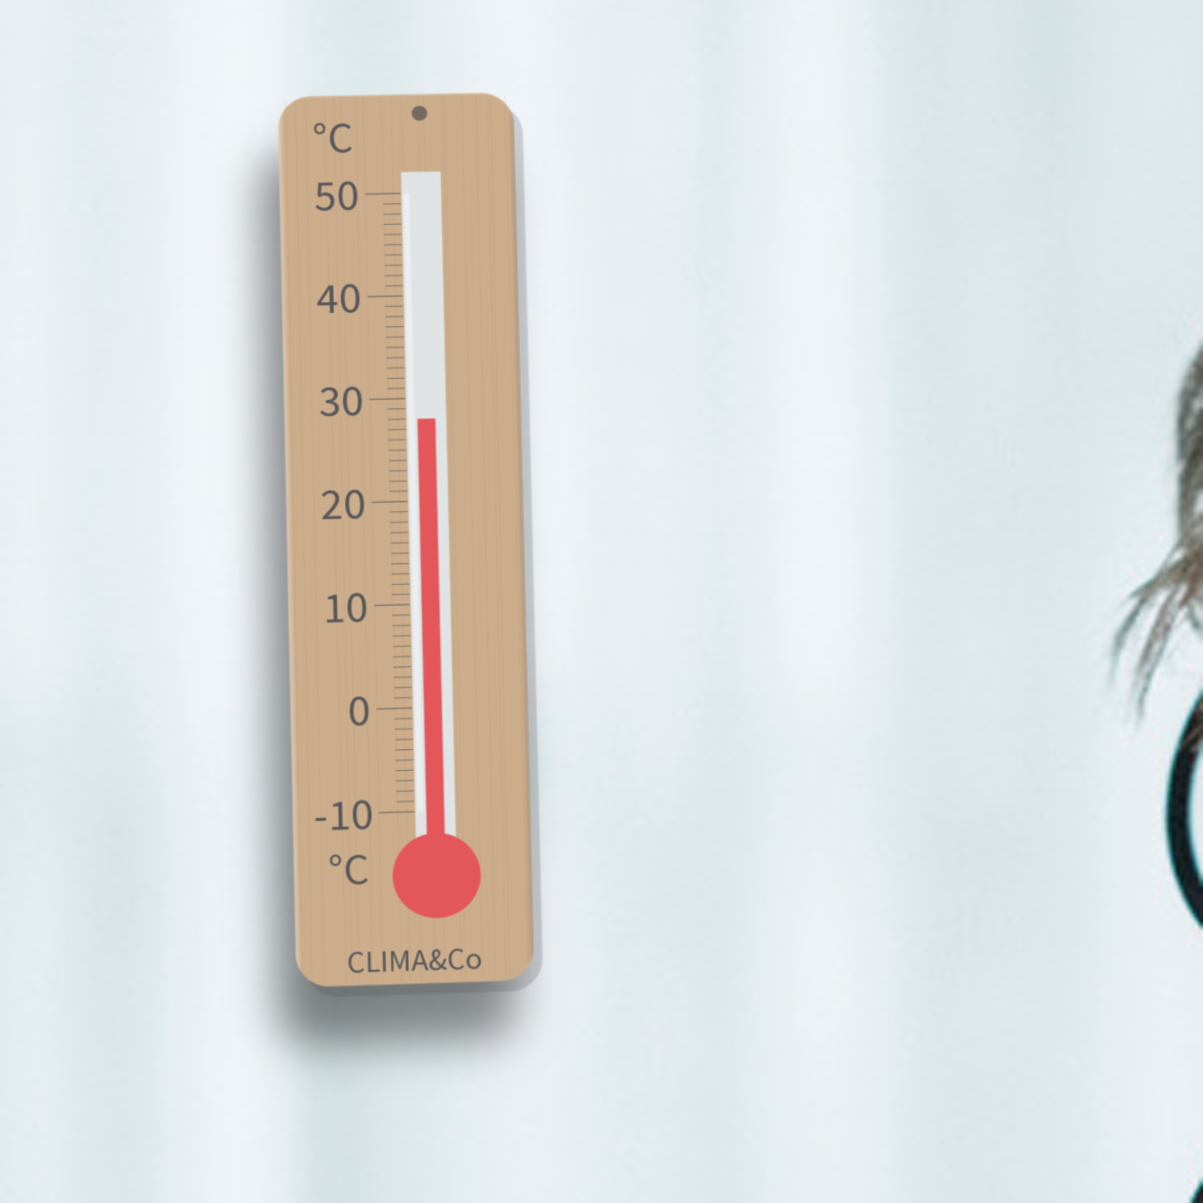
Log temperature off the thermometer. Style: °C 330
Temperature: °C 28
